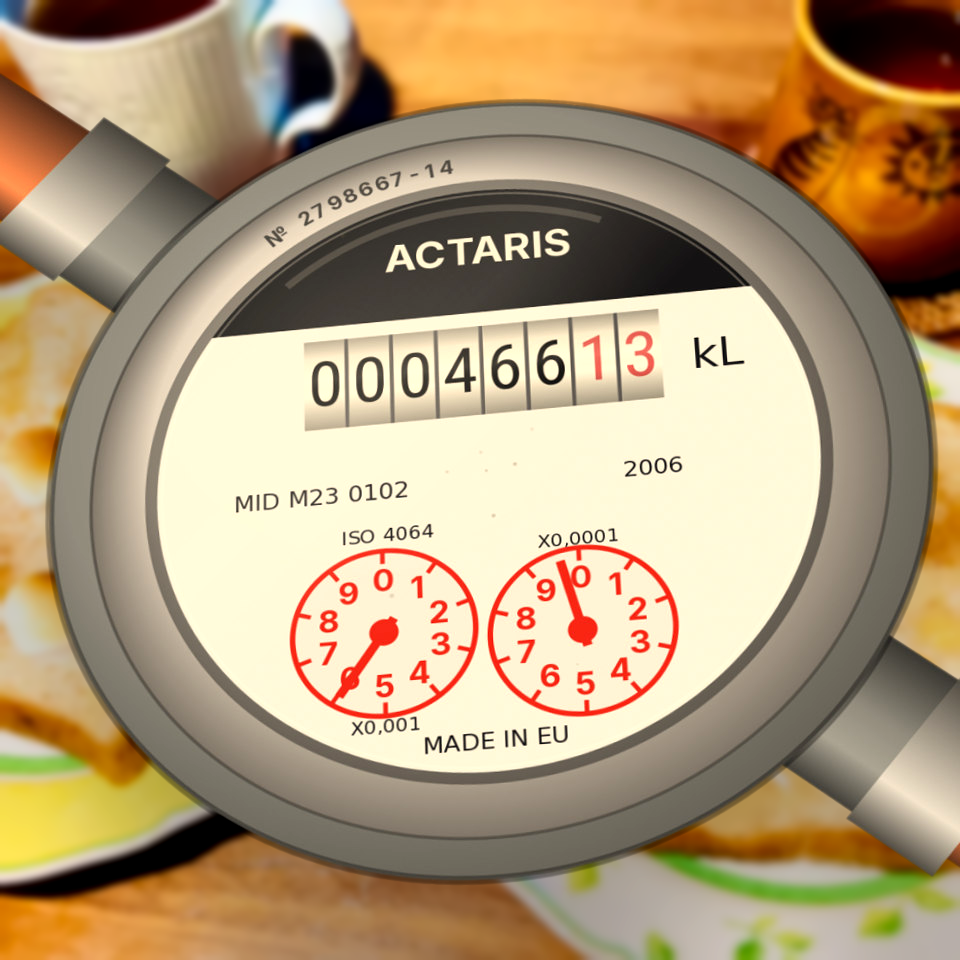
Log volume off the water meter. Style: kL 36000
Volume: kL 466.1359
